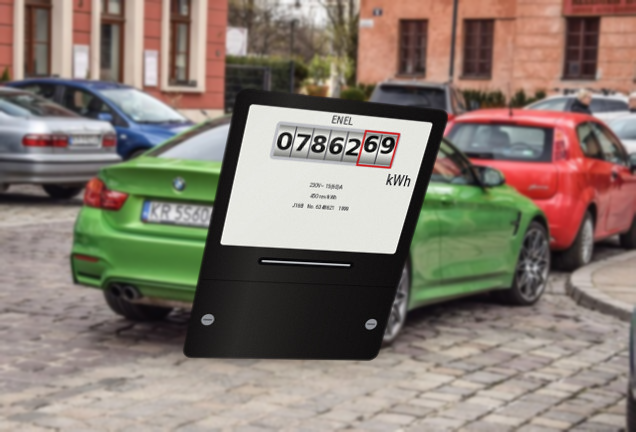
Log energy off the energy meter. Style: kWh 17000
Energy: kWh 7862.69
